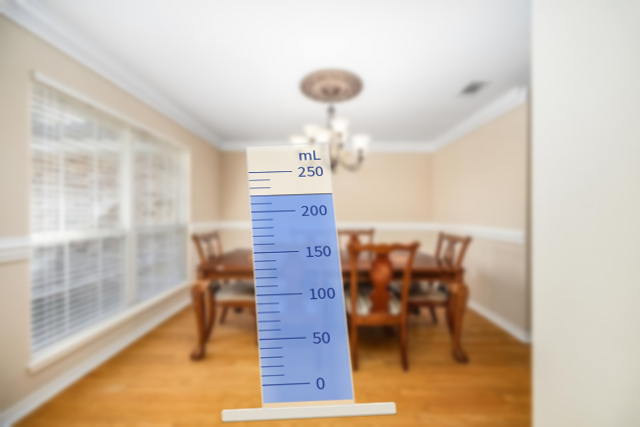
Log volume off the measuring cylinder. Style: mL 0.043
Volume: mL 220
